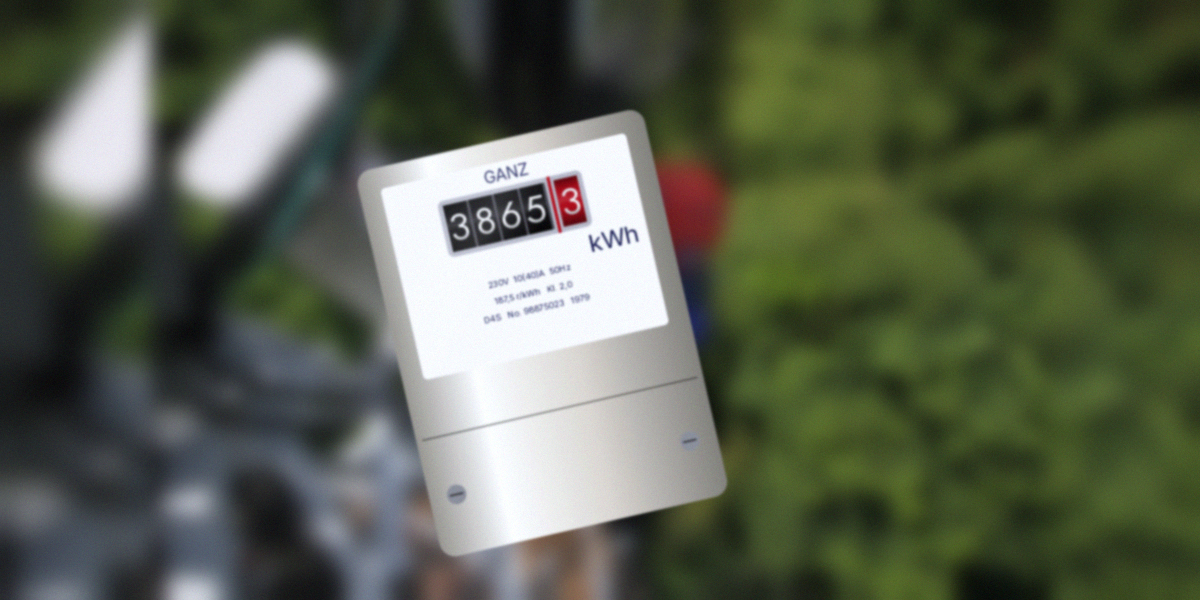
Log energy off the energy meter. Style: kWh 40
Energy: kWh 3865.3
